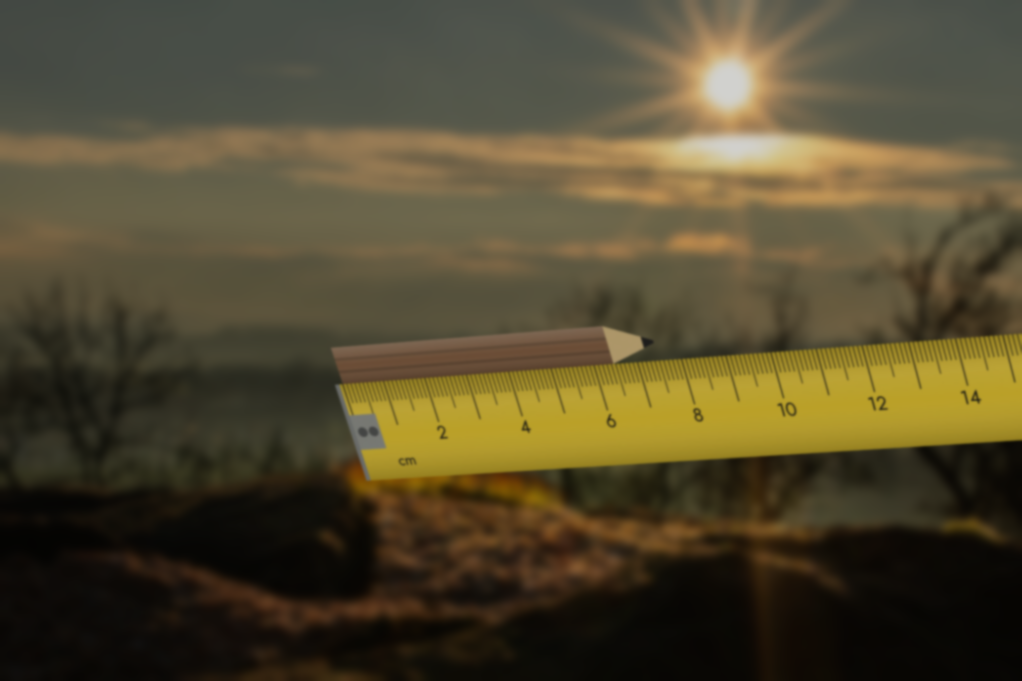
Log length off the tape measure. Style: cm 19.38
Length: cm 7.5
